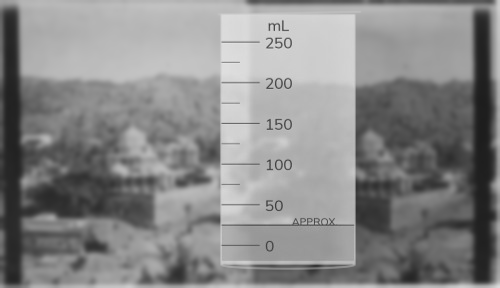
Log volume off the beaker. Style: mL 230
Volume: mL 25
